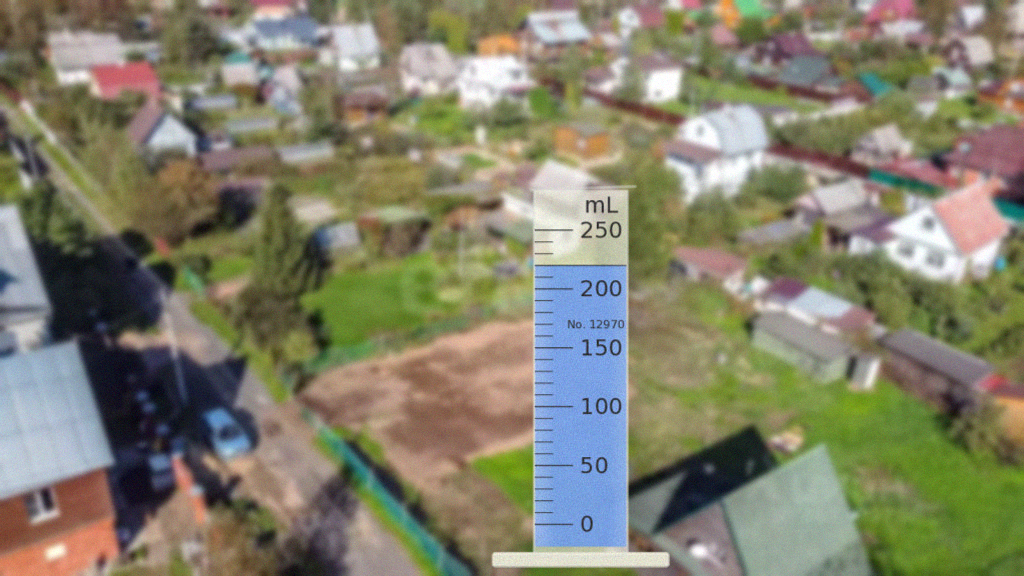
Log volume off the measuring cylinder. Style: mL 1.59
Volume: mL 220
